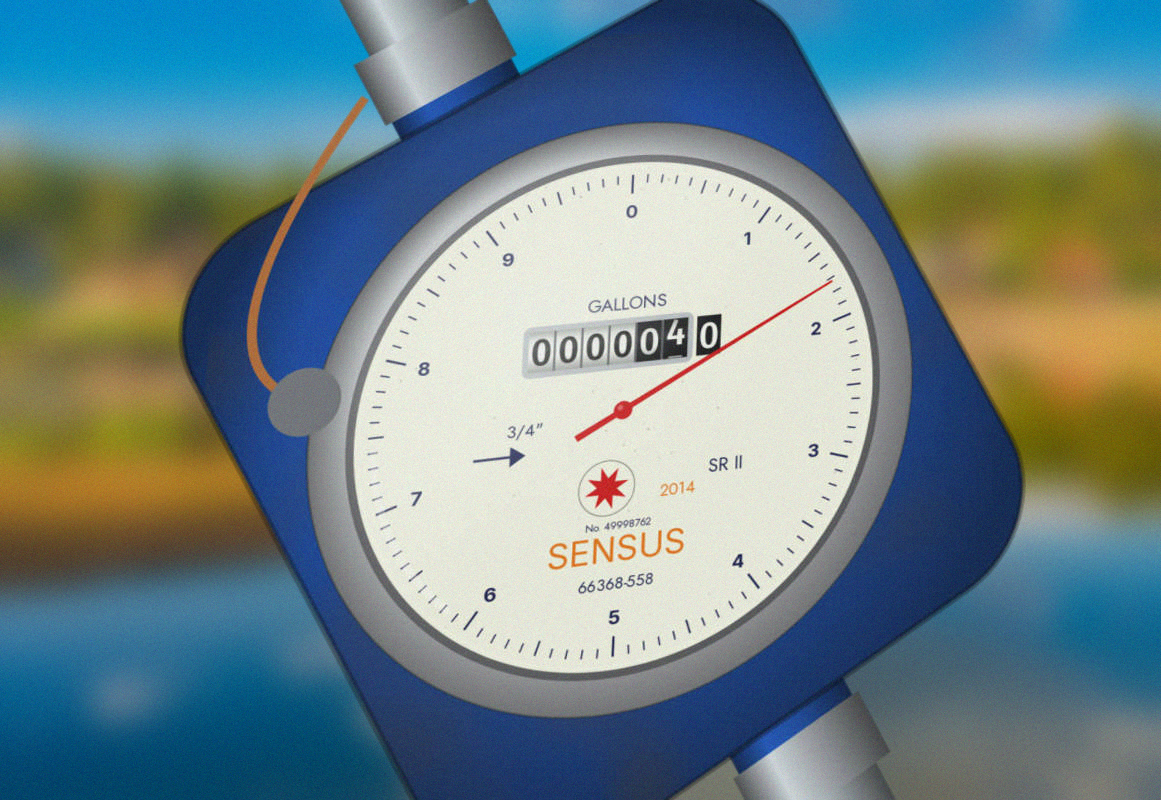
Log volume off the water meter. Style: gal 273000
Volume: gal 41.7
